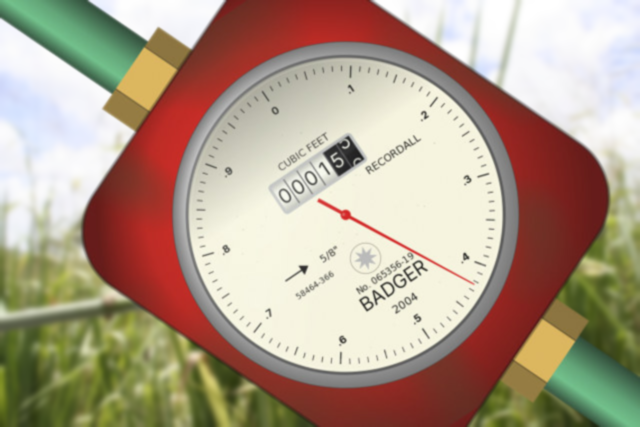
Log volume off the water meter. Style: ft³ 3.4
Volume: ft³ 155.42
